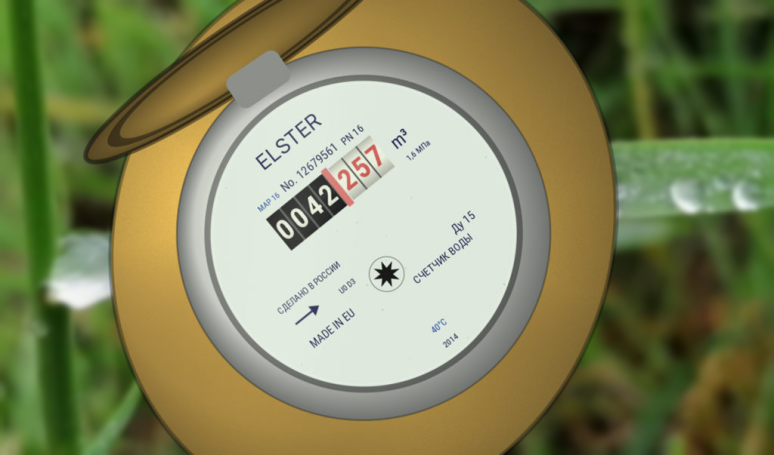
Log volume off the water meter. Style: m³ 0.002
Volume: m³ 42.257
